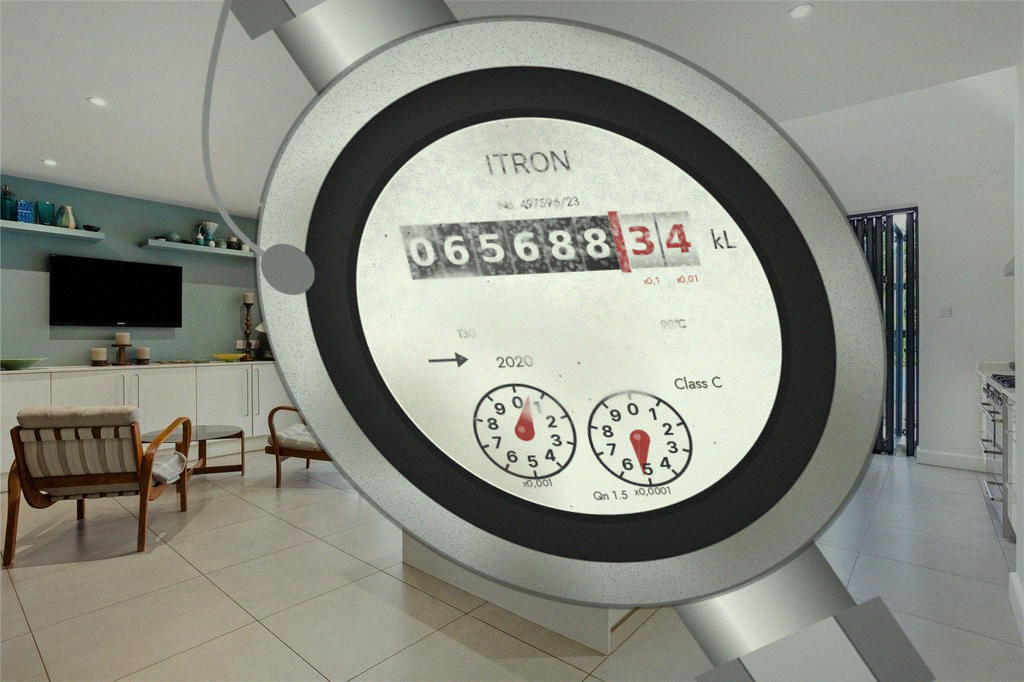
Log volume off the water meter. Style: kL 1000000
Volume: kL 65688.3405
